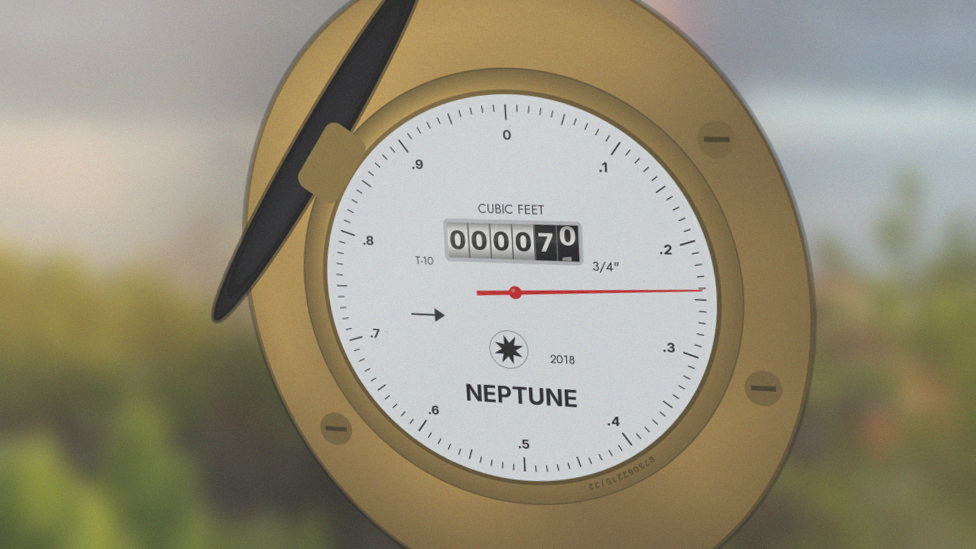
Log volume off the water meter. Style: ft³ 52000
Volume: ft³ 70.24
